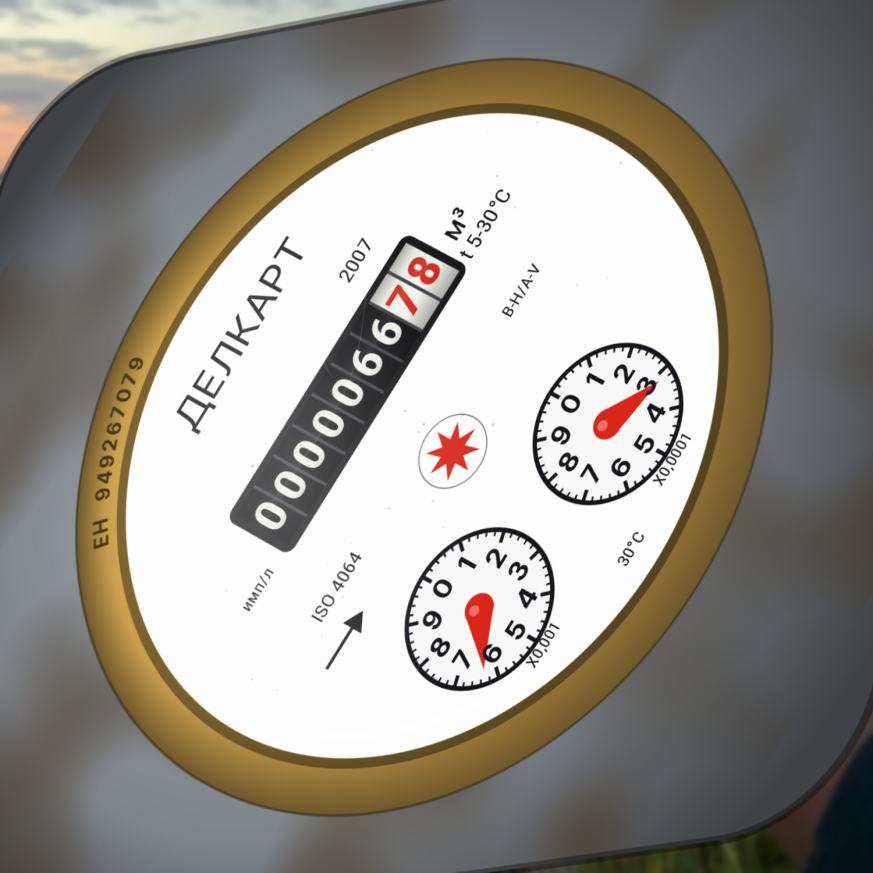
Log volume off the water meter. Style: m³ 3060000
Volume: m³ 66.7863
